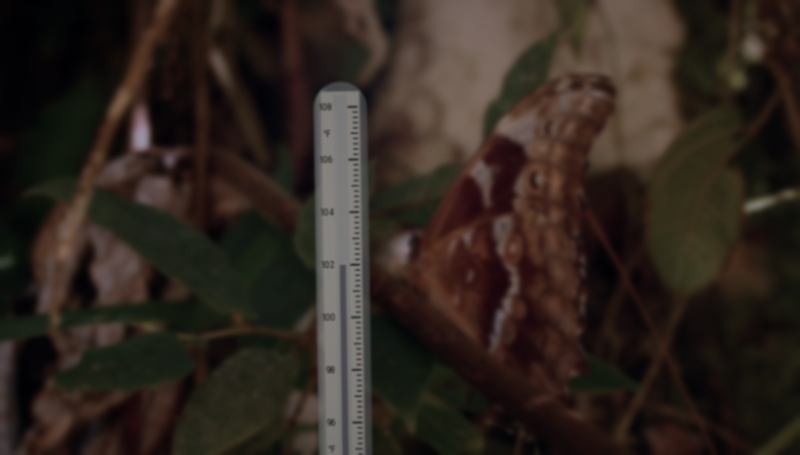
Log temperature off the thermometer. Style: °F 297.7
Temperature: °F 102
